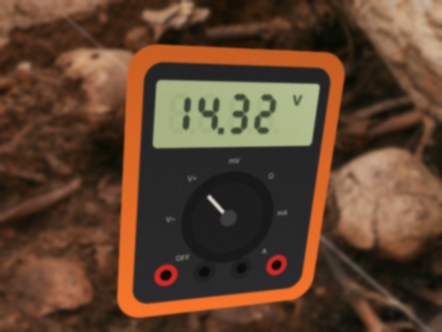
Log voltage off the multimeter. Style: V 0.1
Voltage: V 14.32
